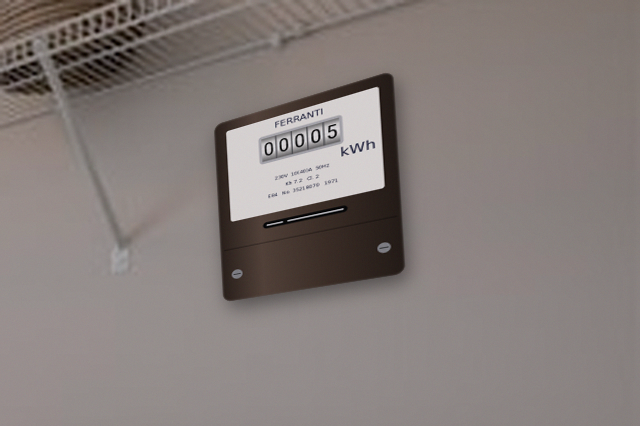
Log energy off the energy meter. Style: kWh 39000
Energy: kWh 5
